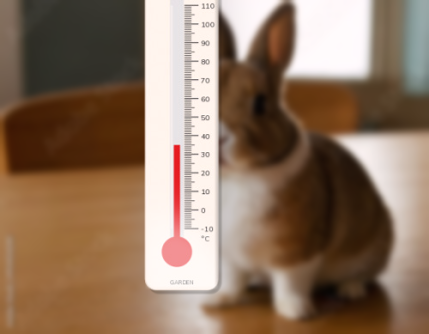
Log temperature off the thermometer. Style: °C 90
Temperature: °C 35
